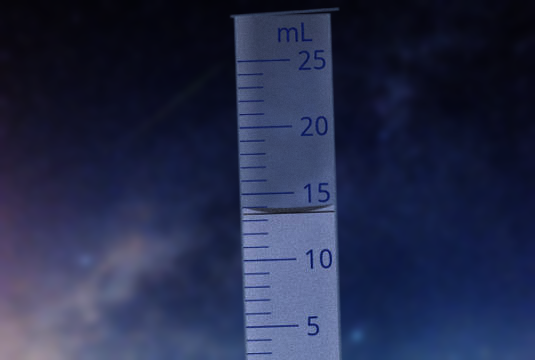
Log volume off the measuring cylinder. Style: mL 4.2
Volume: mL 13.5
